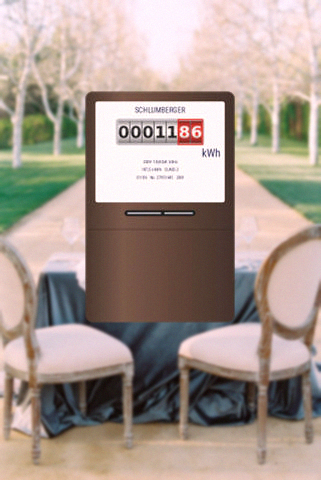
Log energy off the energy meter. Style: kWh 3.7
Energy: kWh 11.86
